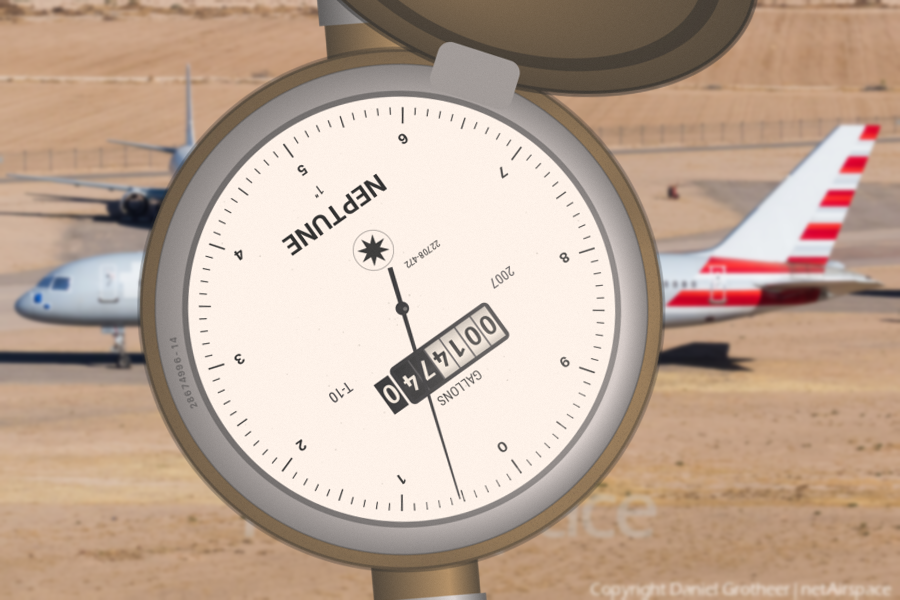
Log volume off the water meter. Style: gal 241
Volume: gal 14740.5
